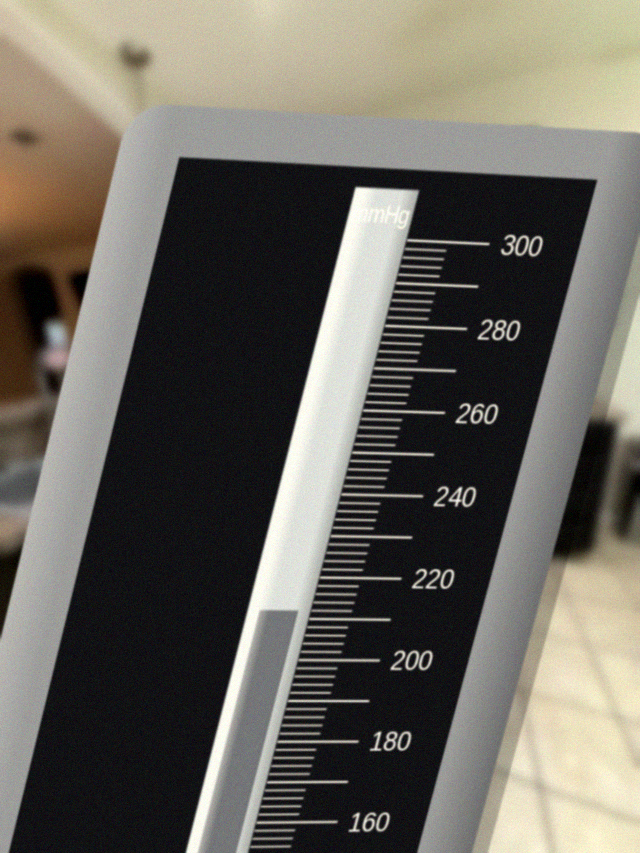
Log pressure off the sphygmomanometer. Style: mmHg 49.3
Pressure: mmHg 212
